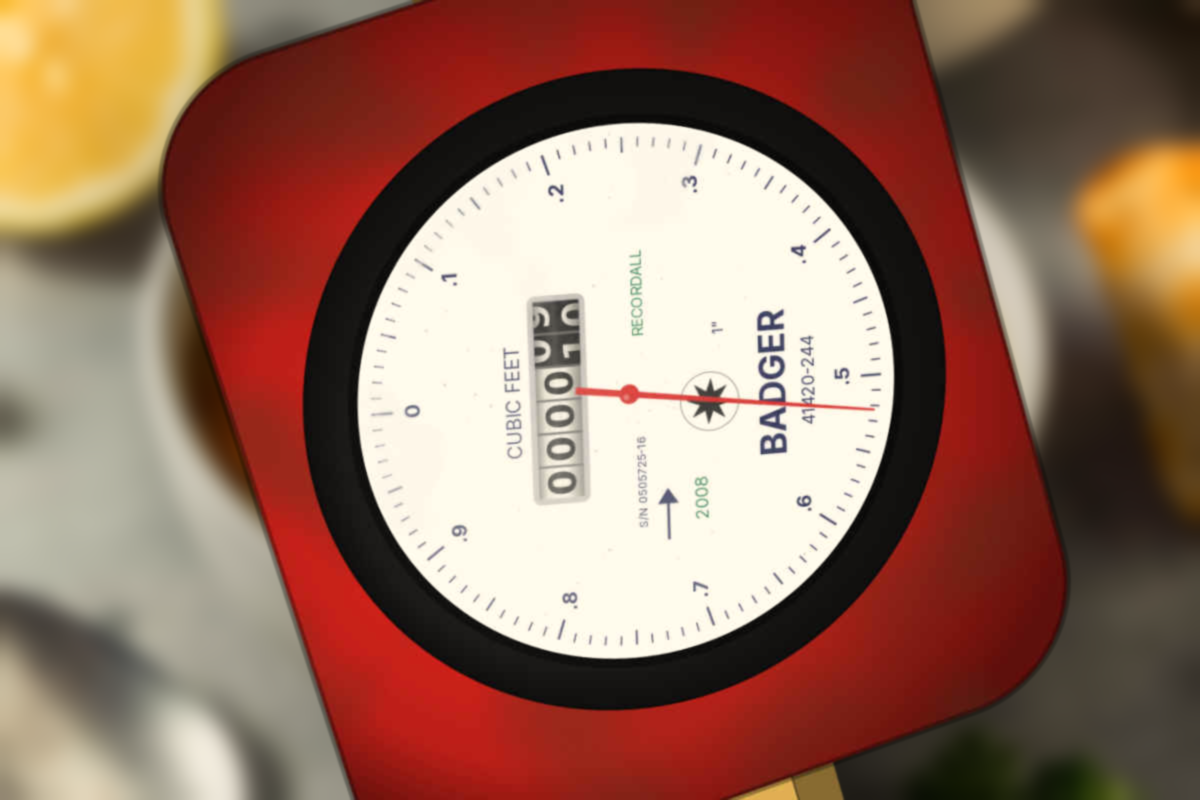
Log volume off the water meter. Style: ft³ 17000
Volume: ft³ 9.52
